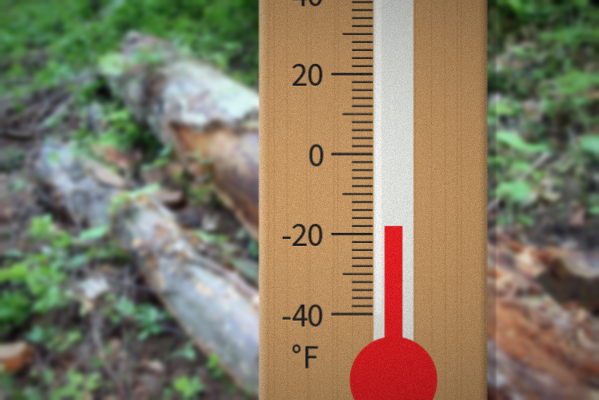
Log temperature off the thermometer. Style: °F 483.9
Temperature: °F -18
